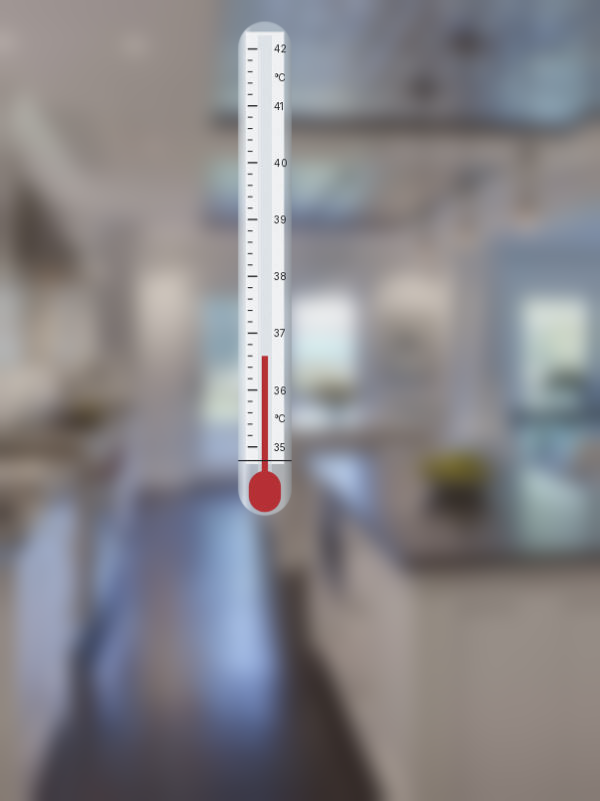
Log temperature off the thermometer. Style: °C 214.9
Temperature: °C 36.6
